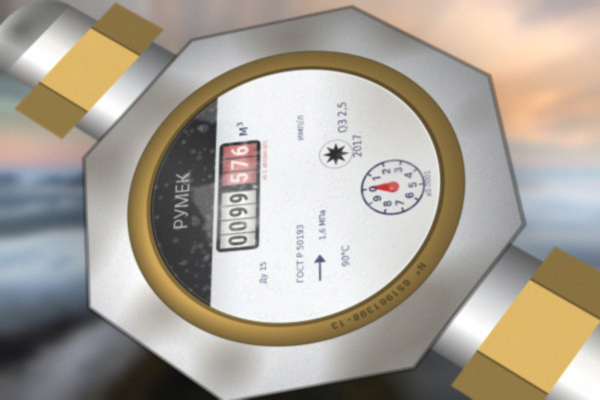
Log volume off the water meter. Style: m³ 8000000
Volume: m³ 99.5760
